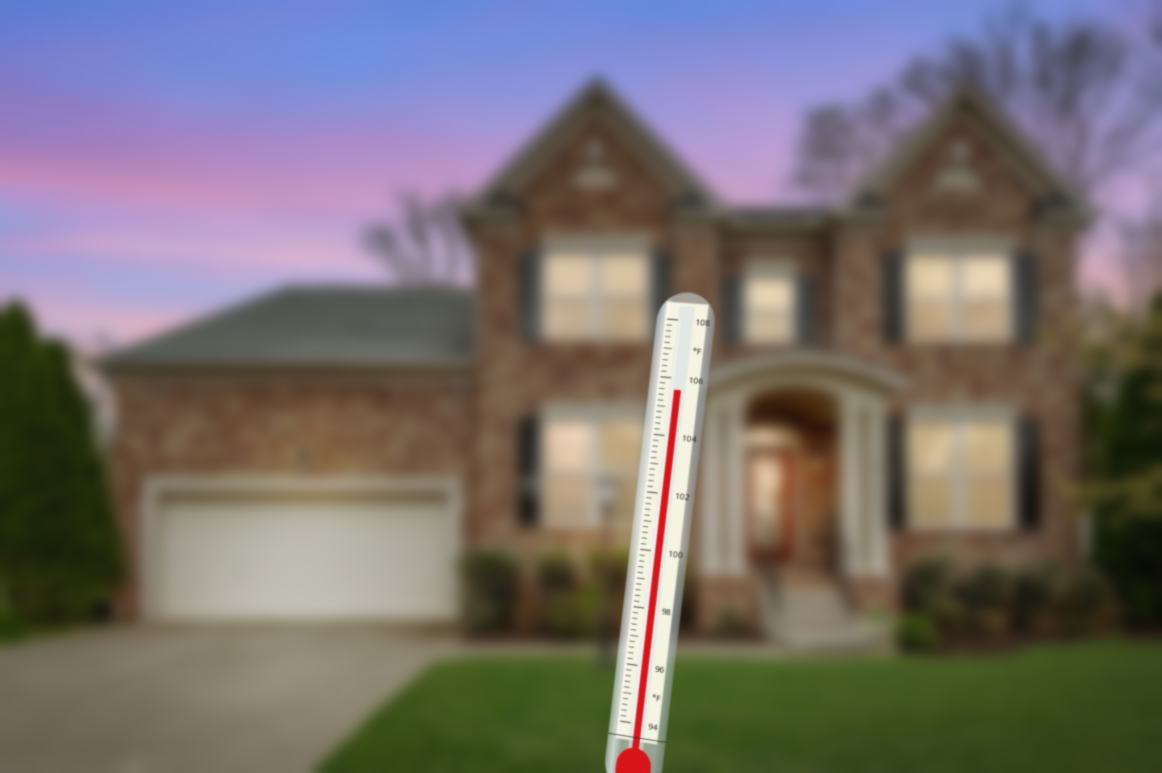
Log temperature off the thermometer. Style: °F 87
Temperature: °F 105.6
